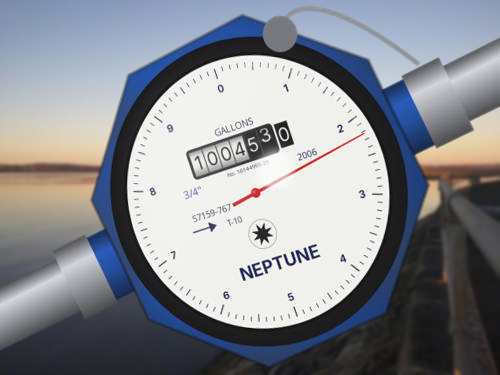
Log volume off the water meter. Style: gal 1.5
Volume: gal 1004532.2
